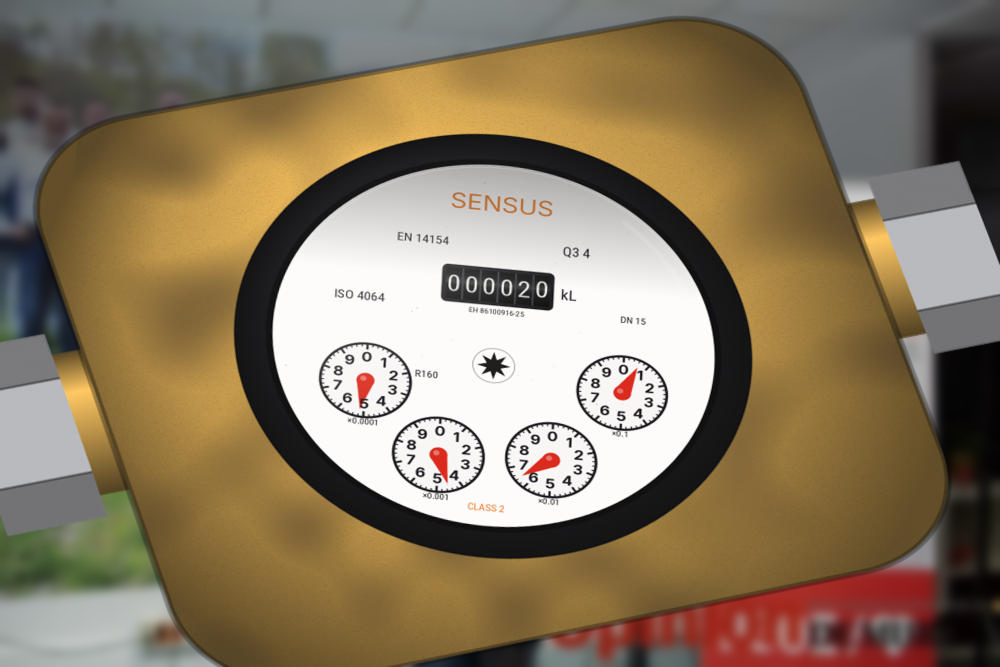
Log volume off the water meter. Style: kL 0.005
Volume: kL 20.0645
